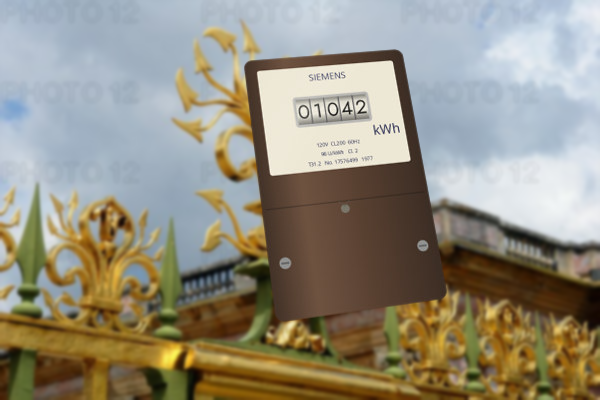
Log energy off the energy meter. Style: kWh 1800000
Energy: kWh 1042
